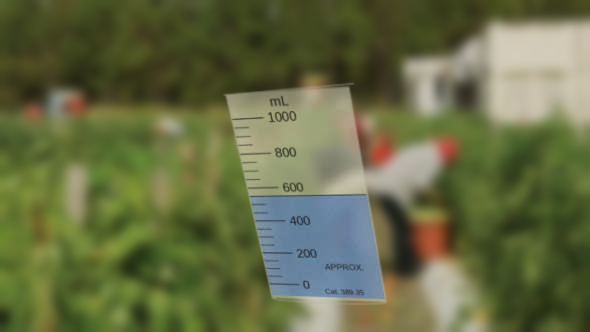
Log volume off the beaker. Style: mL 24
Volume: mL 550
